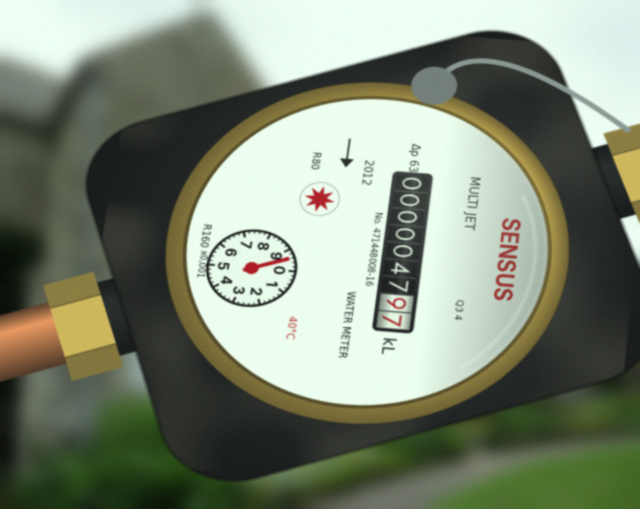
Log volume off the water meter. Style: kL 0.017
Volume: kL 47.969
